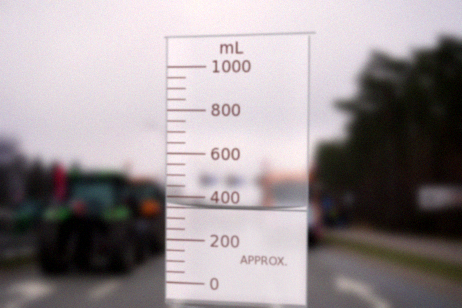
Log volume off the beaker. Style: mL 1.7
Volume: mL 350
